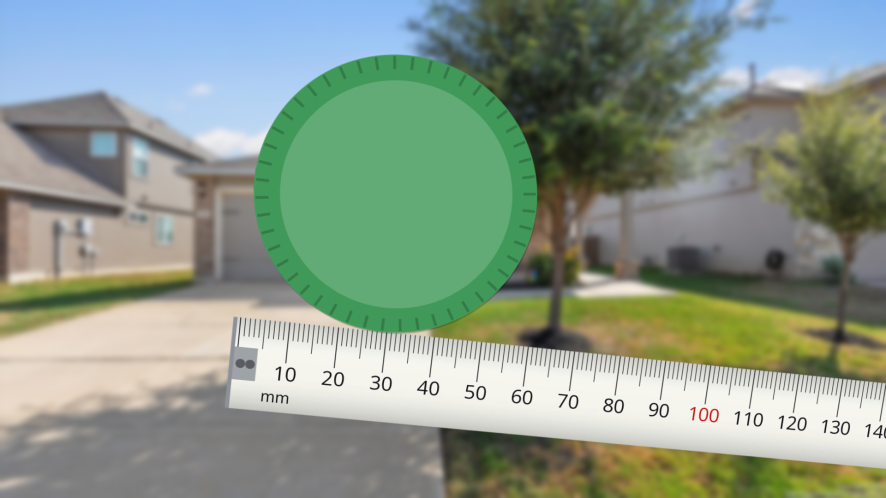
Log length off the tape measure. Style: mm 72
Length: mm 58
